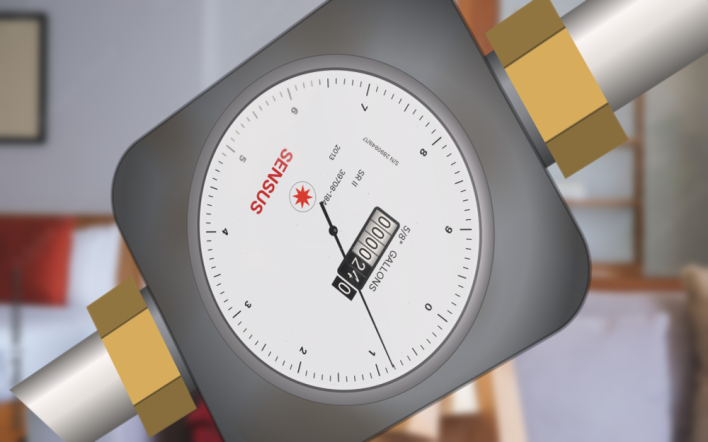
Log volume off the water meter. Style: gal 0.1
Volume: gal 240.8
